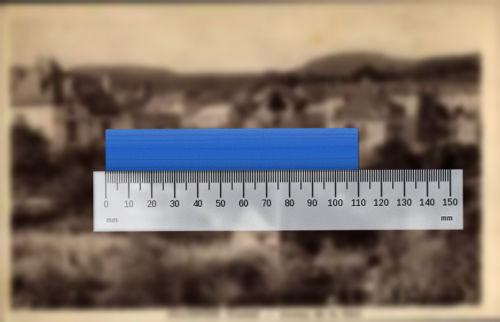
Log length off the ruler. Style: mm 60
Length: mm 110
